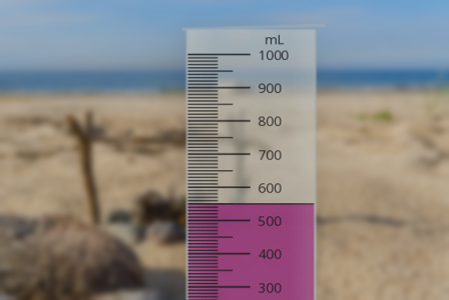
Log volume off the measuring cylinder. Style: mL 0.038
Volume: mL 550
